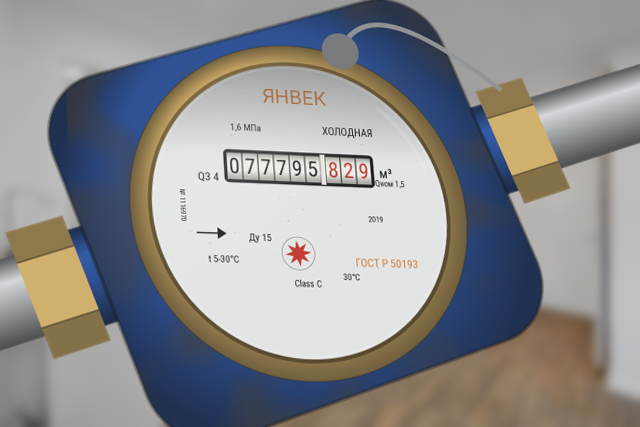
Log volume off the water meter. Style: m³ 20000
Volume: m³ 77795.829
